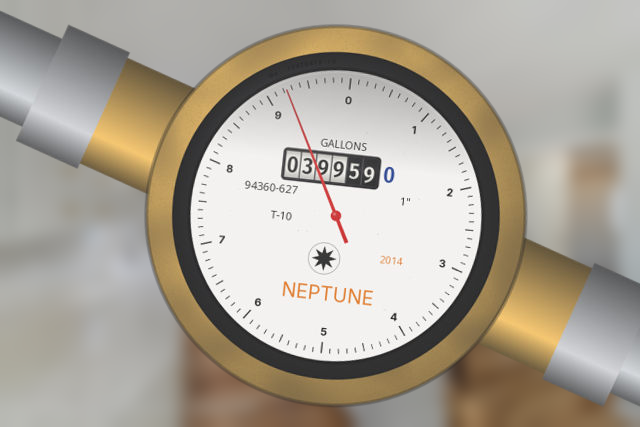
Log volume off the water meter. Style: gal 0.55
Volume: gal 399589.2
